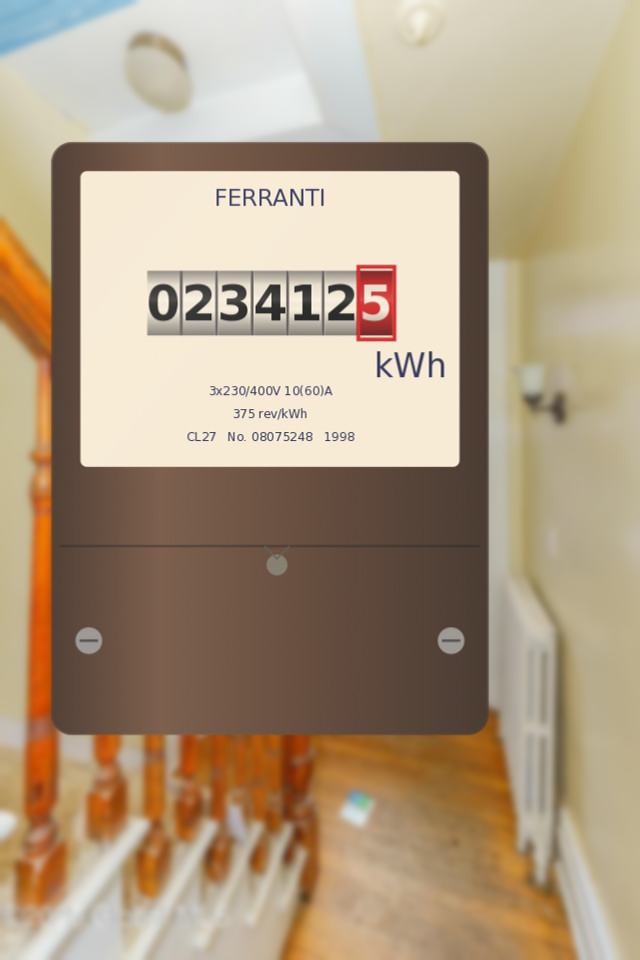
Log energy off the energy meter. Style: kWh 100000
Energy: kWh 23412.5
